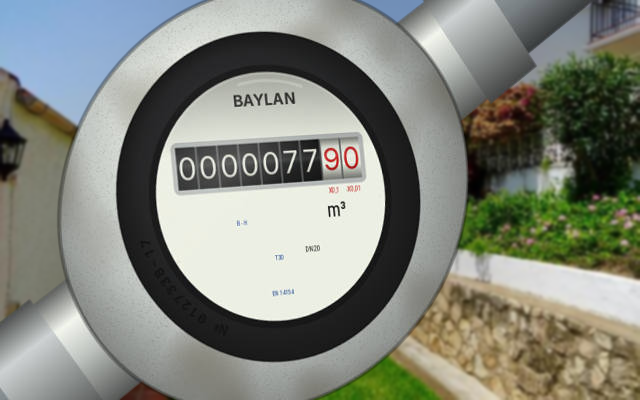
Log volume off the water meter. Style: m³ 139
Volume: m³ 77.90
